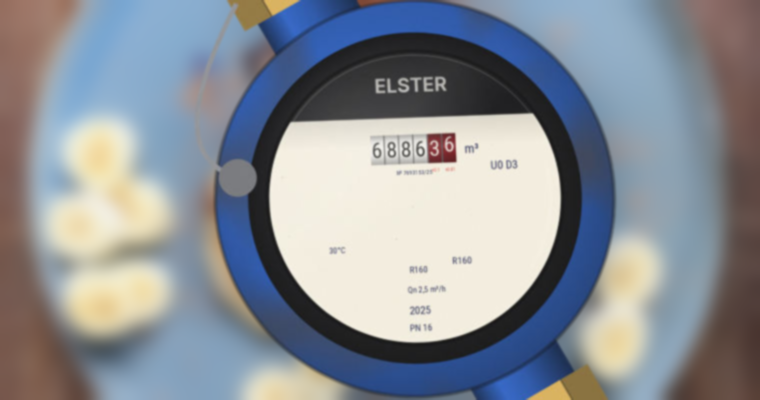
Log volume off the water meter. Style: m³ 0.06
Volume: m³ 6886.36
